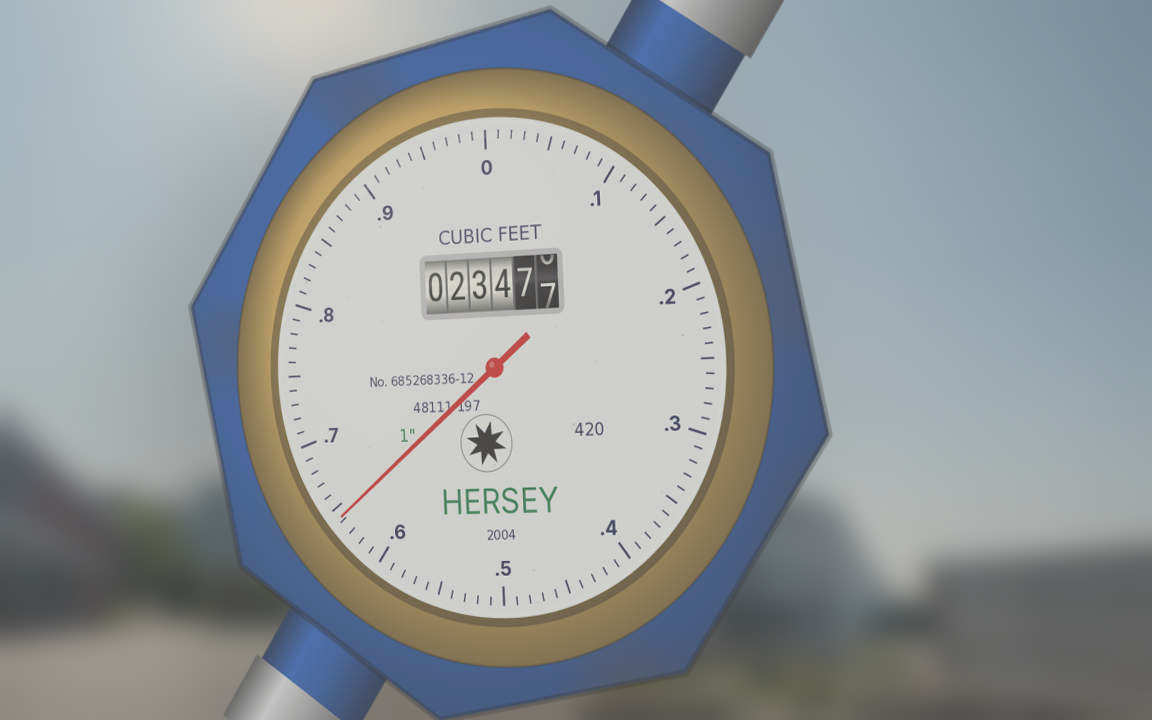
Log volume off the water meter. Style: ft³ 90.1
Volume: ft³ 23476.64
